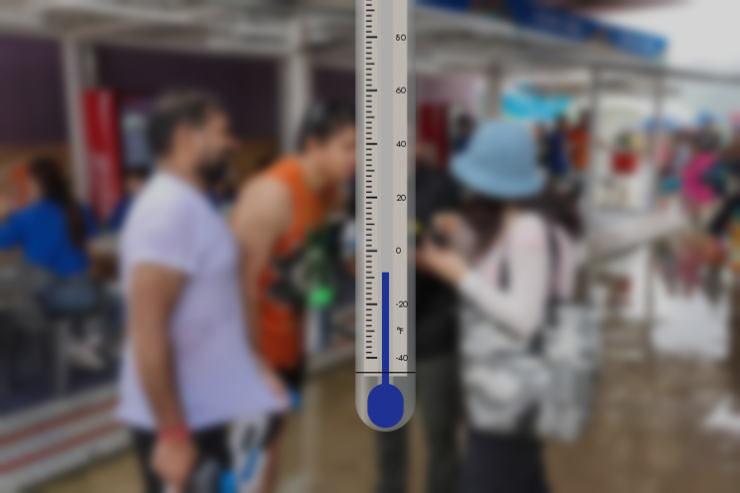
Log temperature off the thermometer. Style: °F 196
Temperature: °F -8
